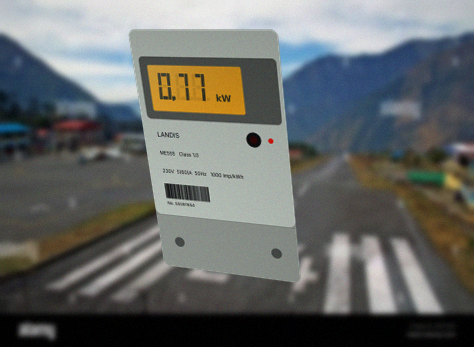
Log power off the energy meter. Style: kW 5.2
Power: kW 0.77
